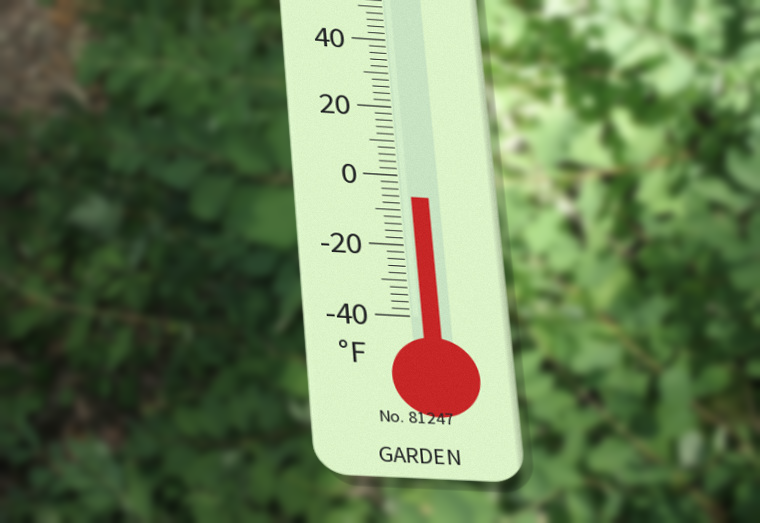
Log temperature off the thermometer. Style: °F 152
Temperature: °F -6
